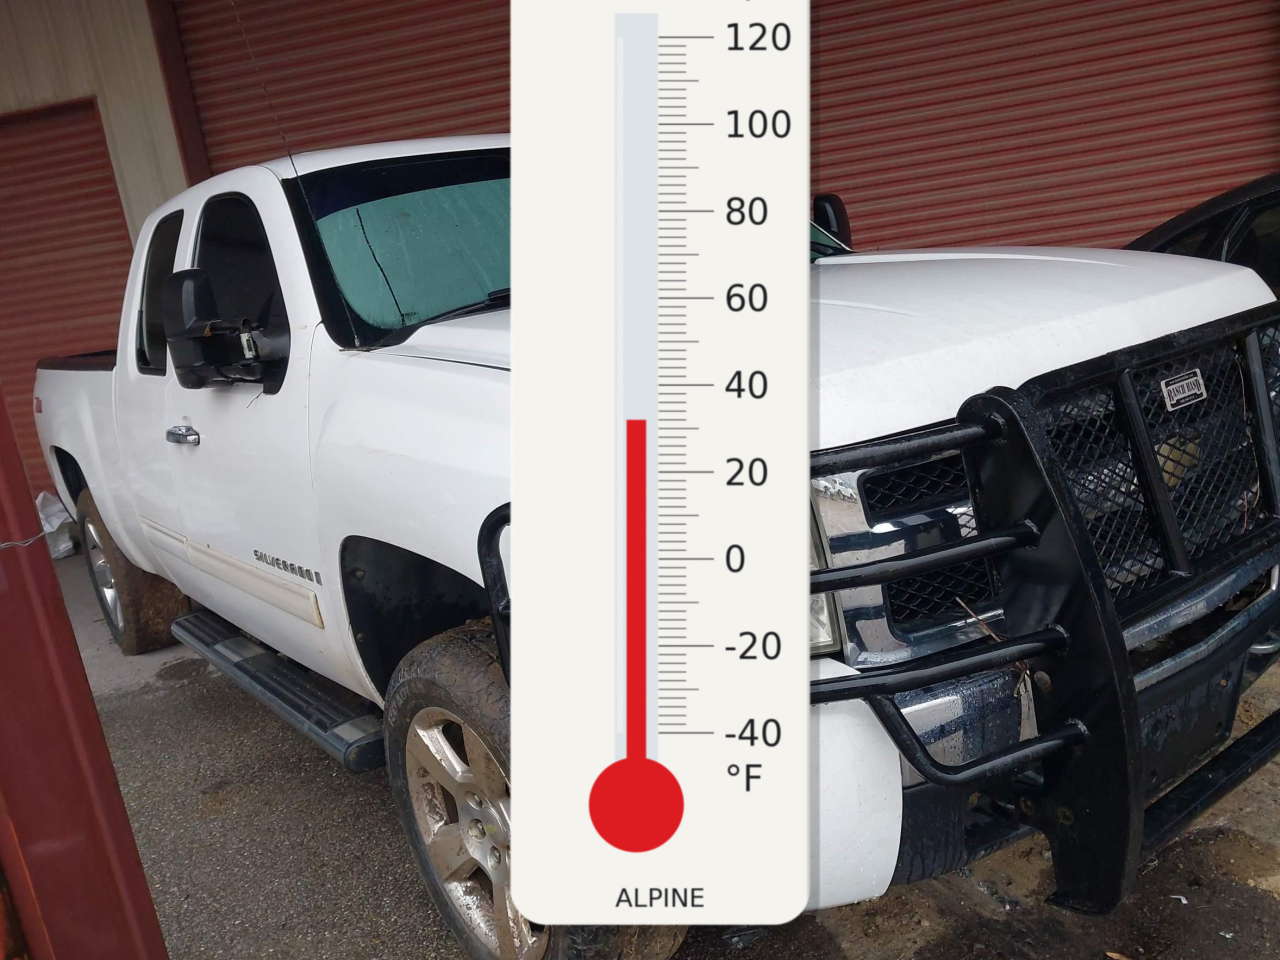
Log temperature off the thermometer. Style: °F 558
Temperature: °F 32
